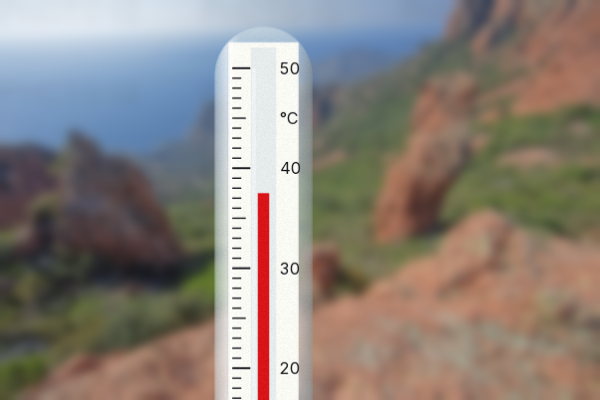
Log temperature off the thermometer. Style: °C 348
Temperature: °C 37.5
